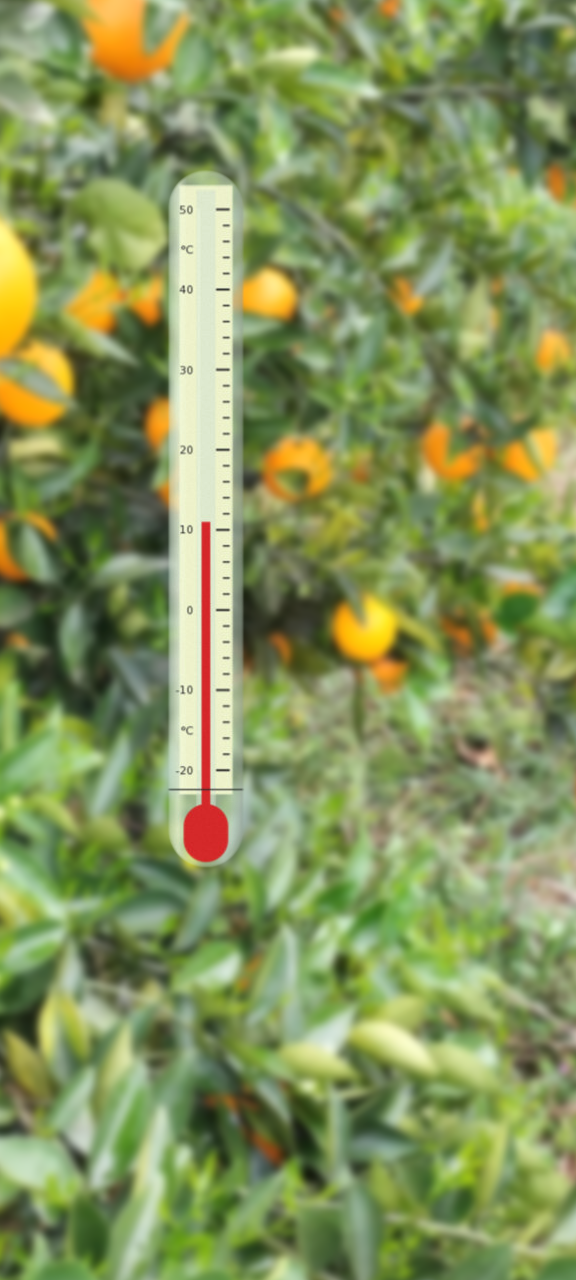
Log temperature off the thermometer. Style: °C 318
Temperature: °C 11
